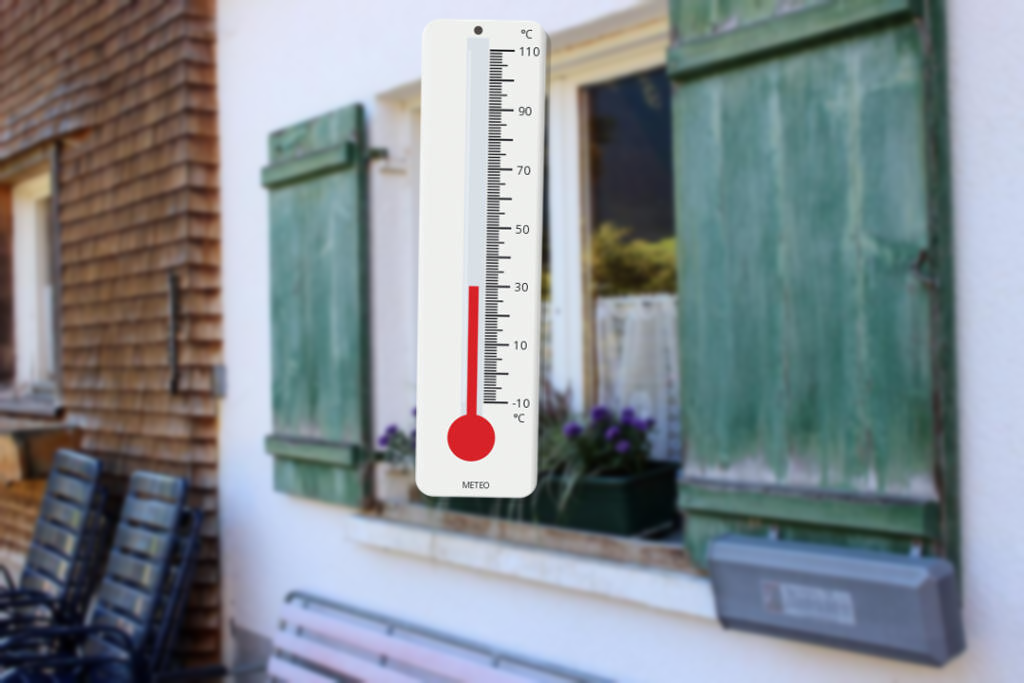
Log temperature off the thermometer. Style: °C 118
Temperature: °C 30
